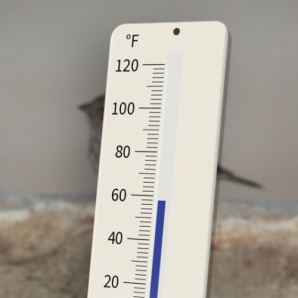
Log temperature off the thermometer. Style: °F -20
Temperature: °F 58
